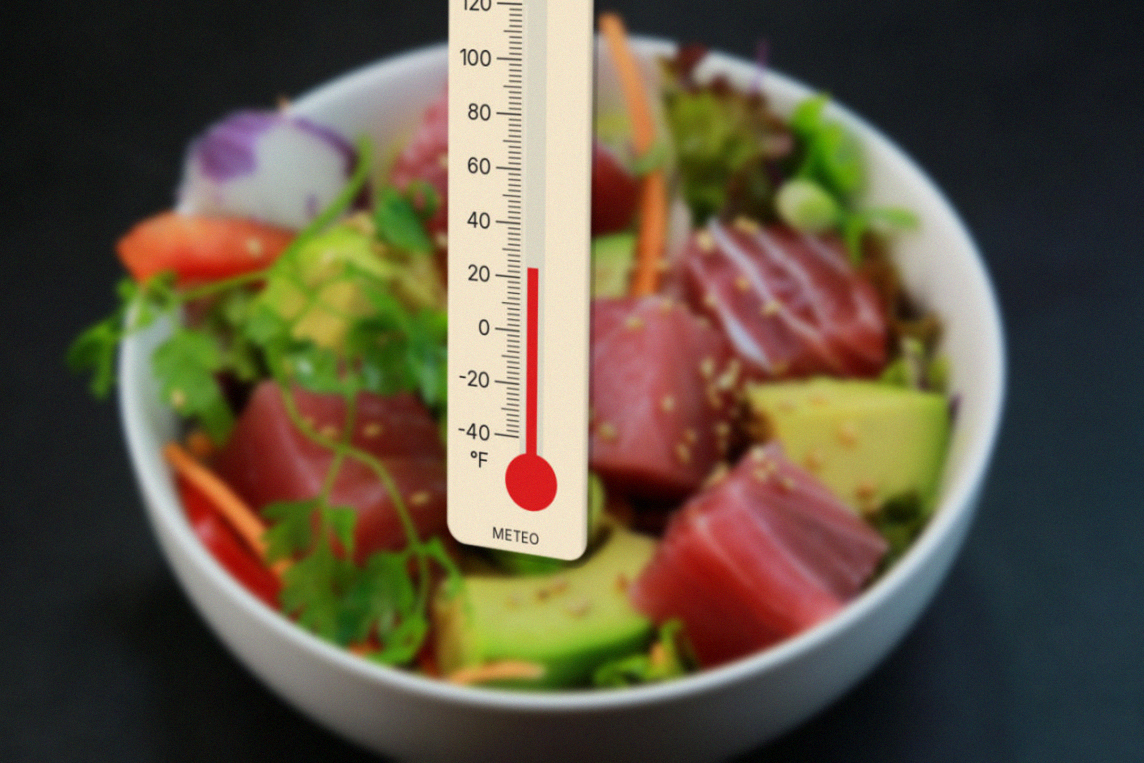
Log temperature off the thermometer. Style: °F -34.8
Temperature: °F 24
